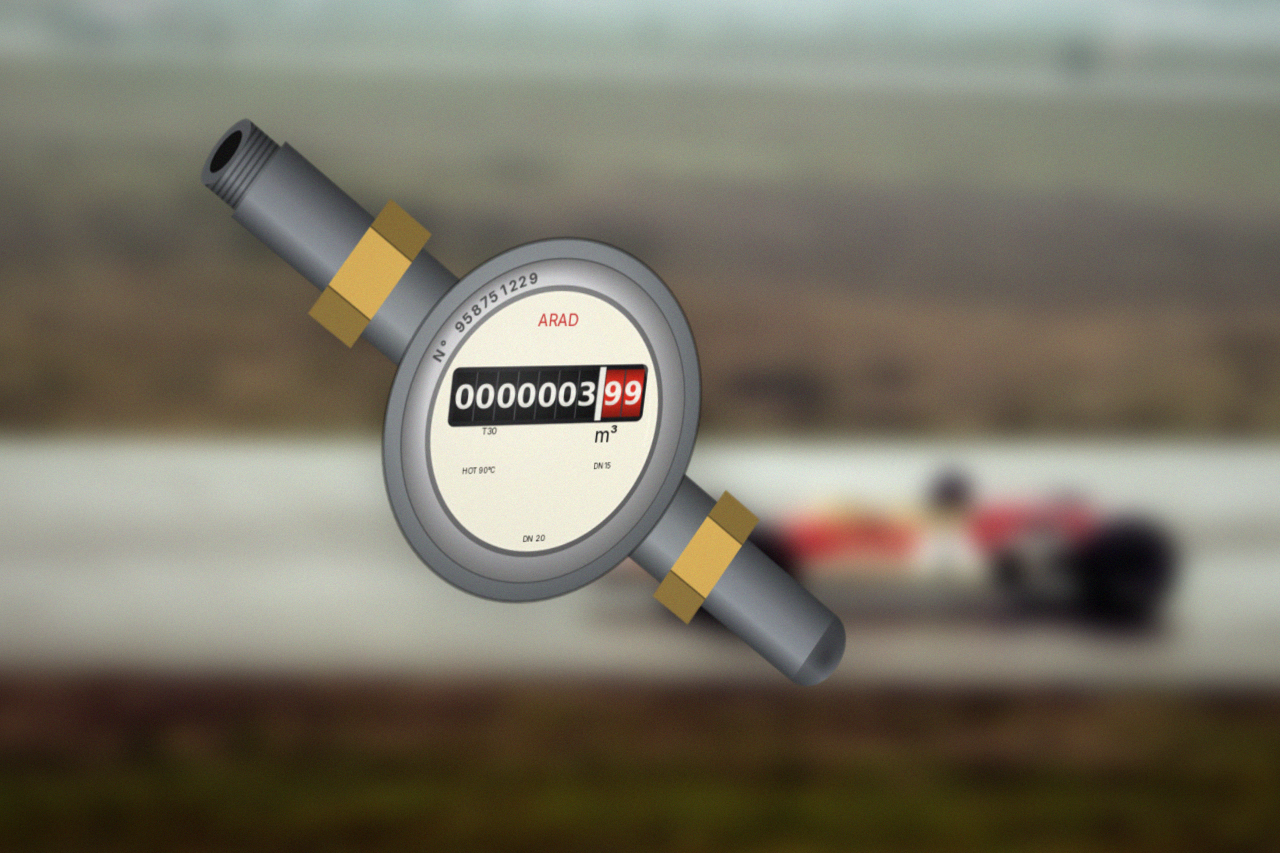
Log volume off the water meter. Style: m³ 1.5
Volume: m³ 3.99
